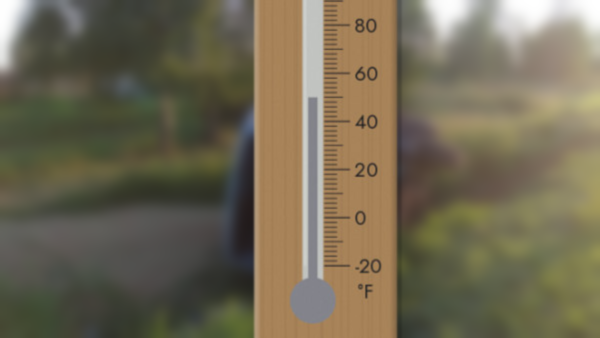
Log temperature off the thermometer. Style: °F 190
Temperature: °F 50
